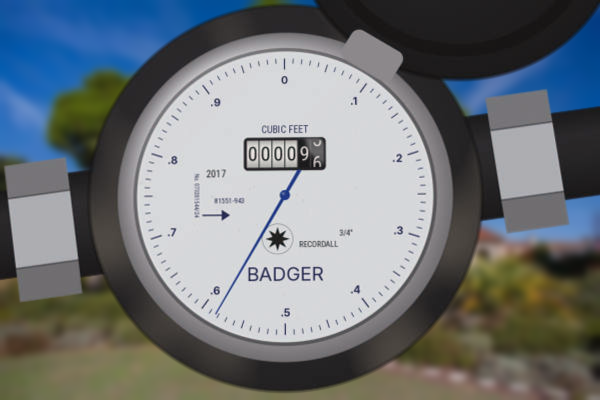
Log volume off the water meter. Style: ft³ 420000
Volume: ft³ 95.58
